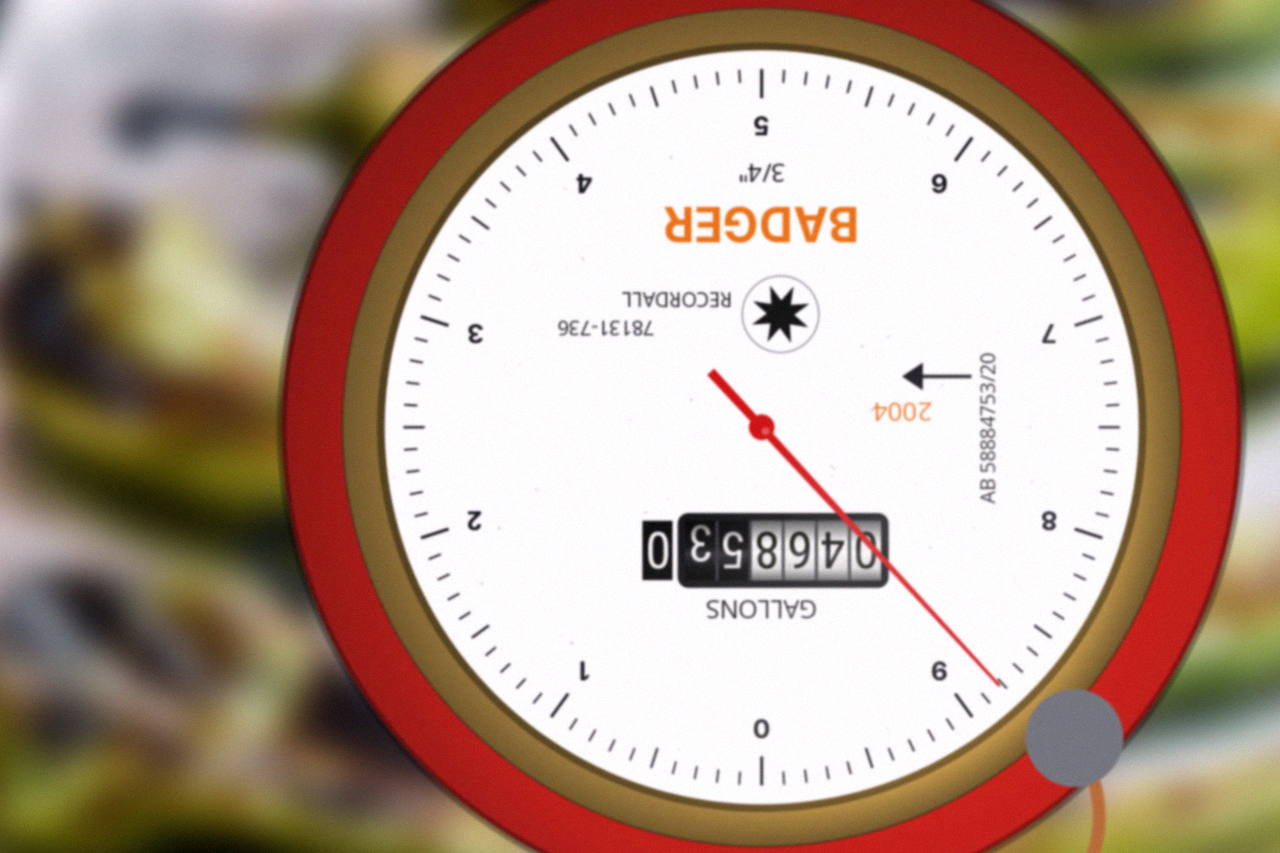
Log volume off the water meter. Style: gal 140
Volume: gal 468528.8
